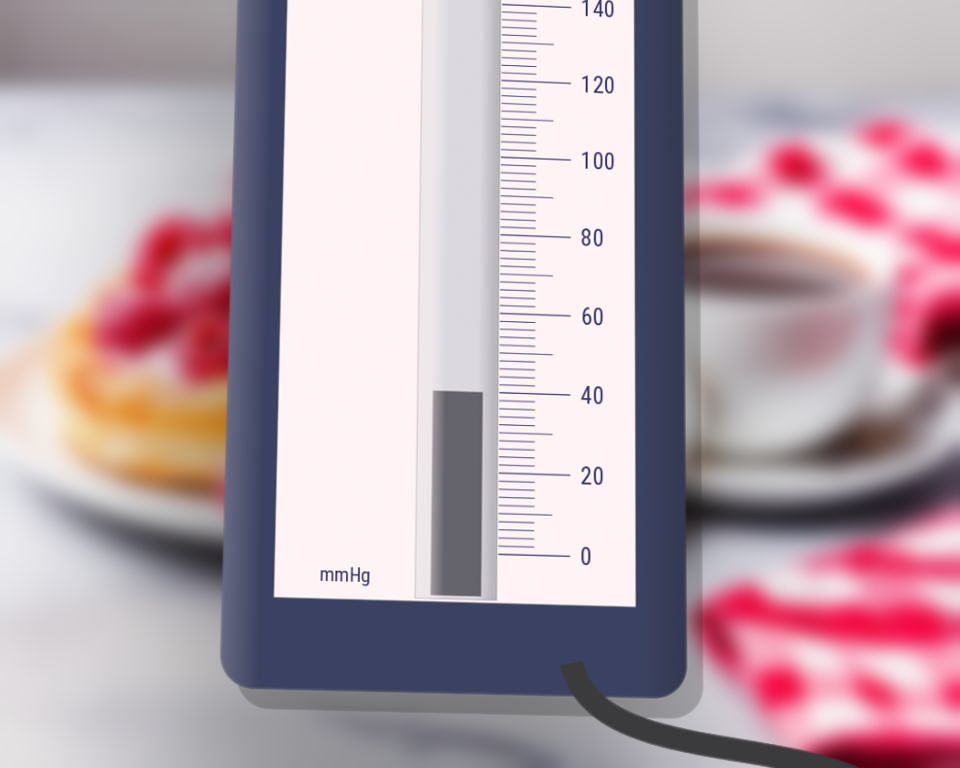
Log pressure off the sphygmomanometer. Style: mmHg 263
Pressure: mmHg 40
